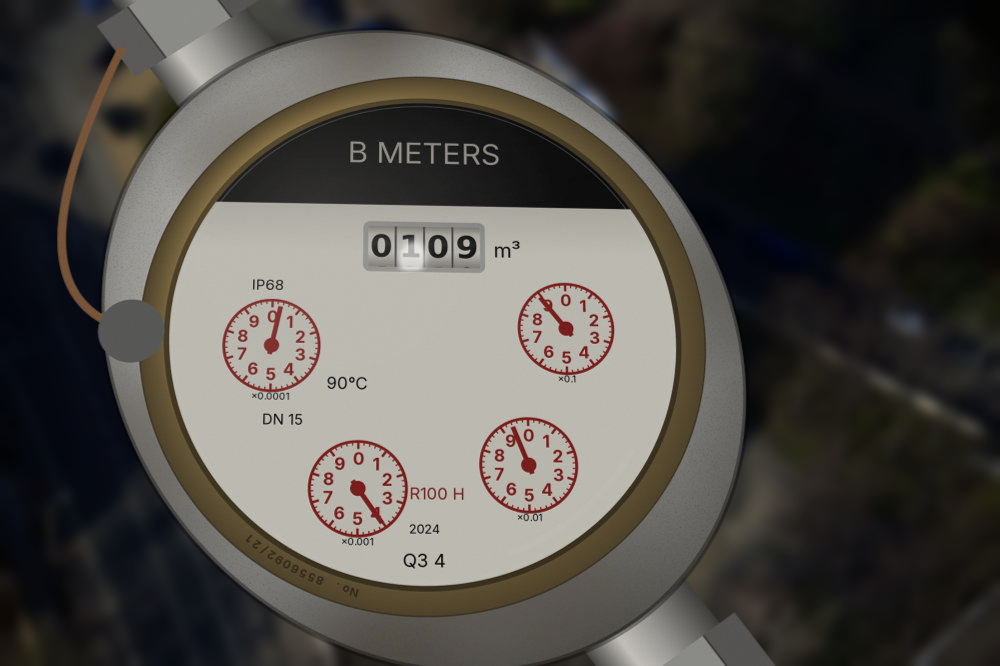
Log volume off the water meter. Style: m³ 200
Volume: m³ 109.8940
